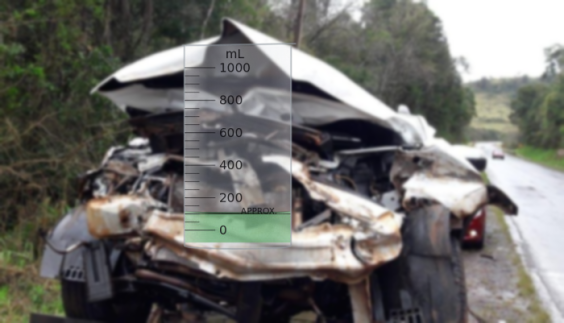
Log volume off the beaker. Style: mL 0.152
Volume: mL 100
